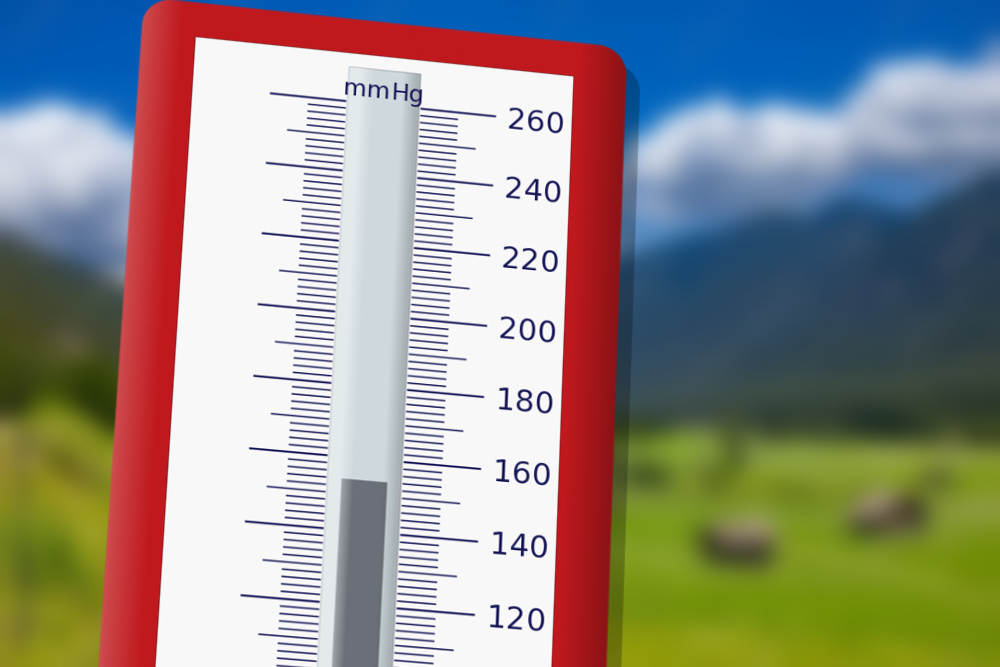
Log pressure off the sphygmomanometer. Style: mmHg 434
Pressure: mmHg 154
